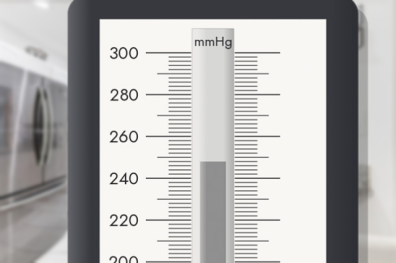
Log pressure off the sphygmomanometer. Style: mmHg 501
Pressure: mmHg 248
